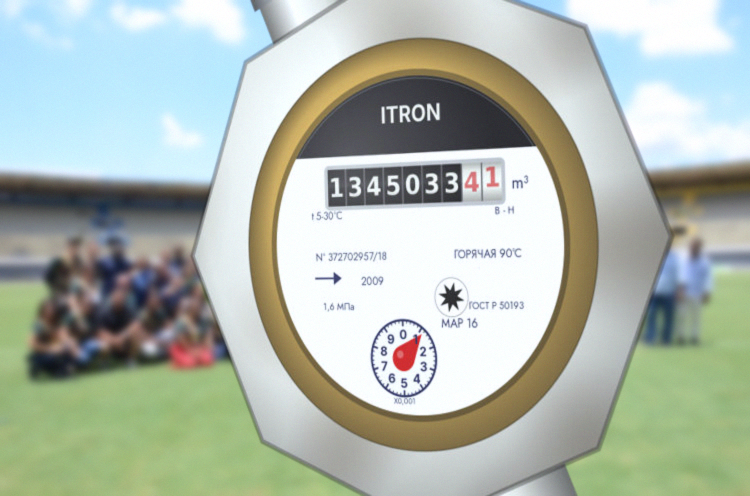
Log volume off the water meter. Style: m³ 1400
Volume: m³ 1345033.411
